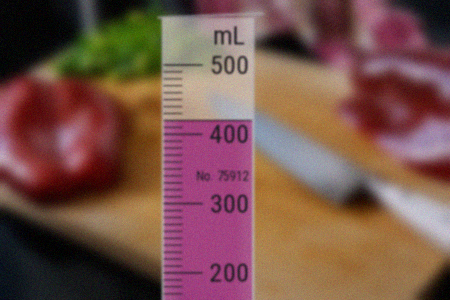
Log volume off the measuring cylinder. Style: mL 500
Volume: mL 420
